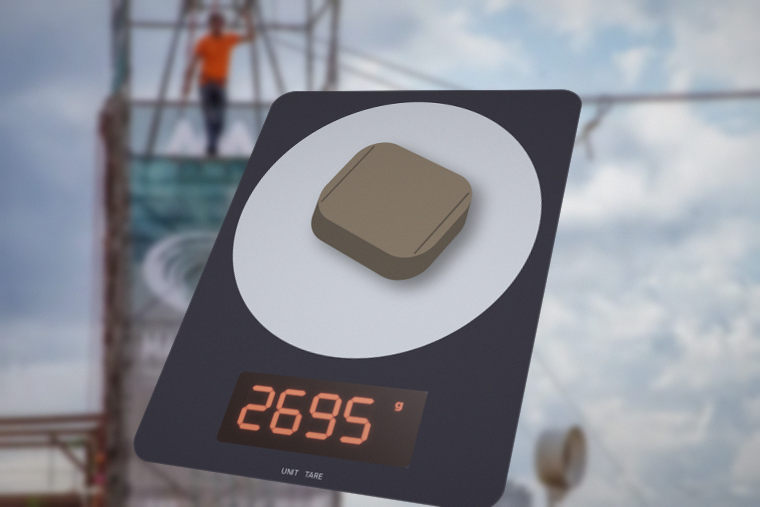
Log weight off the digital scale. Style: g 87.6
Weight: g 2695
